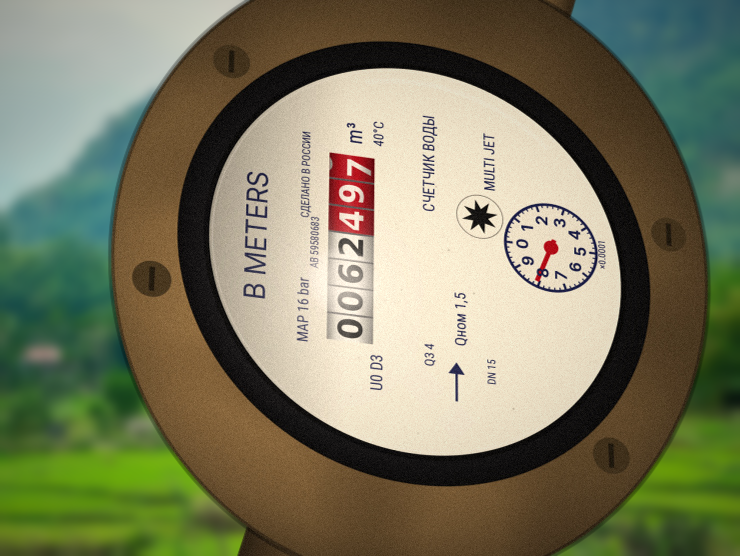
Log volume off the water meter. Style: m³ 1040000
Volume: m³ 62.4968
